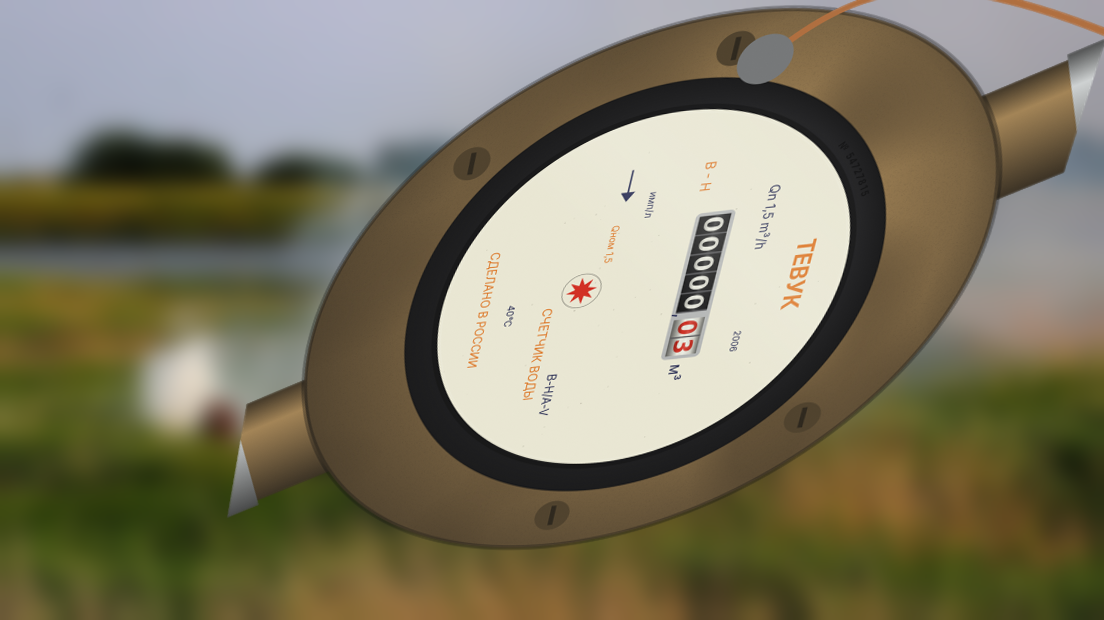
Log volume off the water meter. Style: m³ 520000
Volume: m³ 0.03
